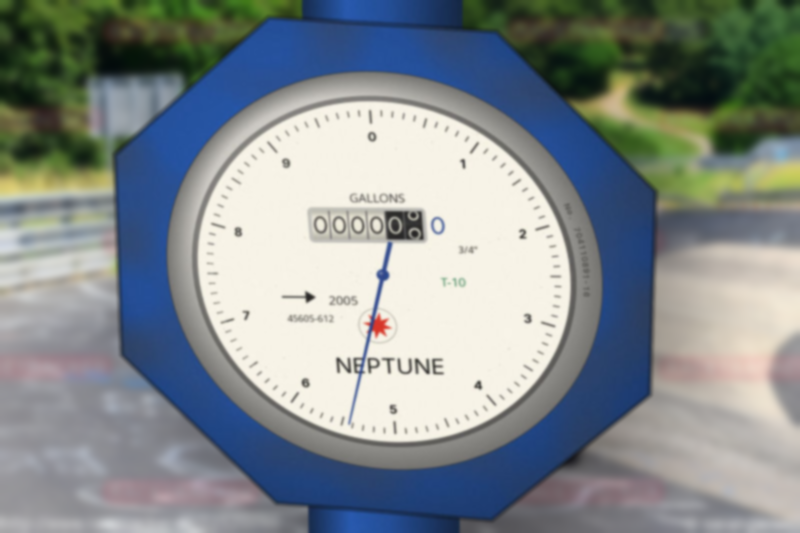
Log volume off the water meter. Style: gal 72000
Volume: gal 85.4
